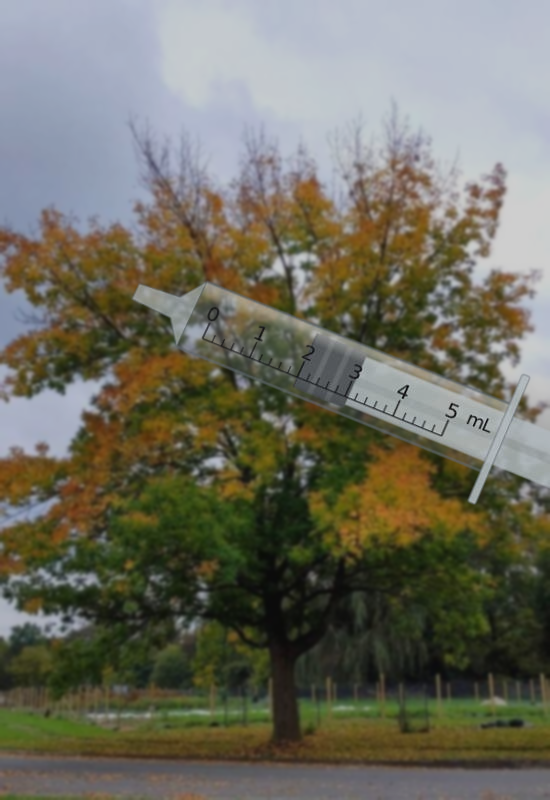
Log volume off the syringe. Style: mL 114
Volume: mL 2
